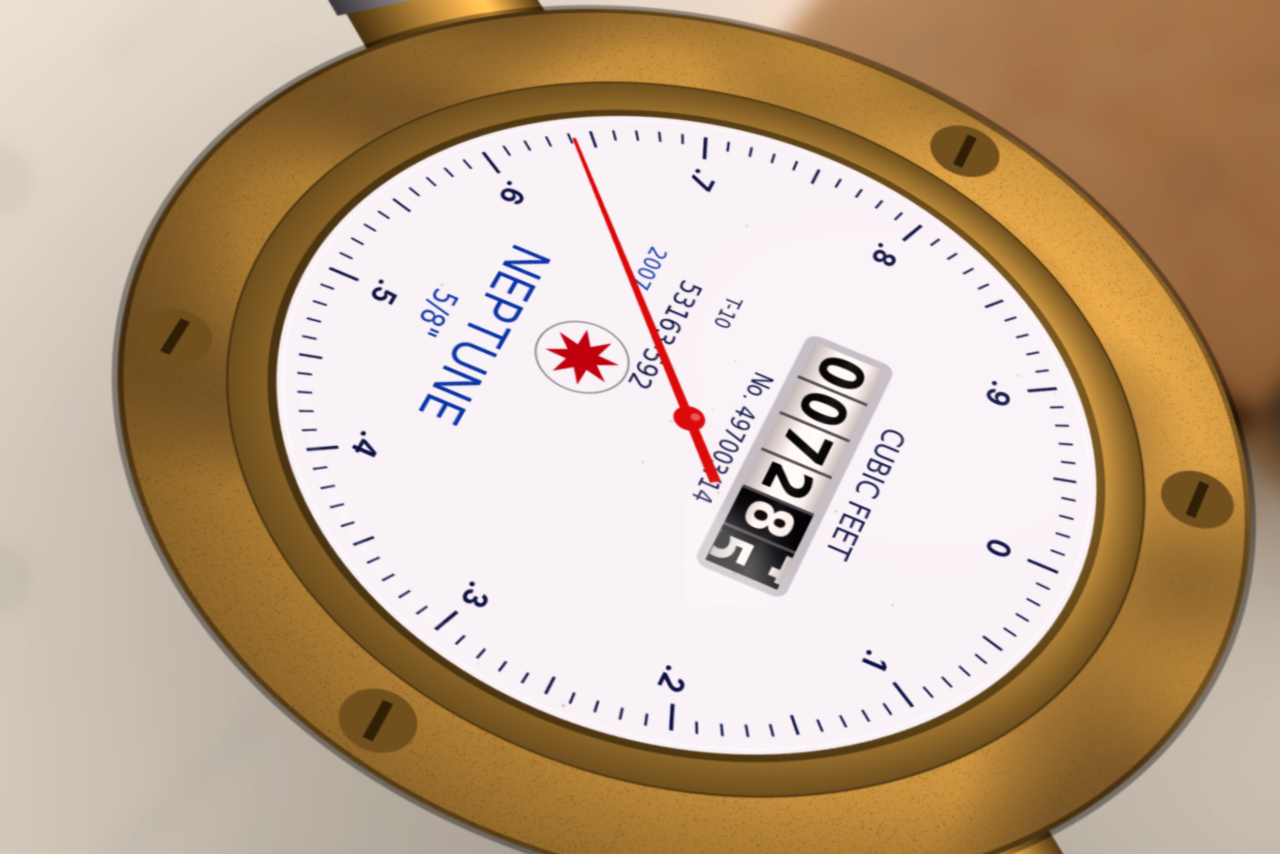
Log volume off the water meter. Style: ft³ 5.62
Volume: ft³ 7284.64
